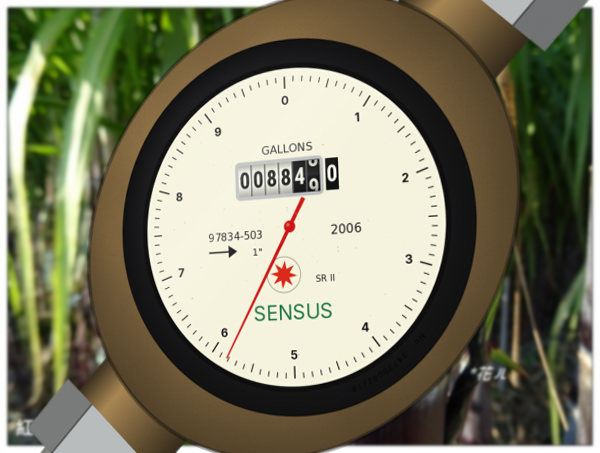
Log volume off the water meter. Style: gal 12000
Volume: gal 88485.8
